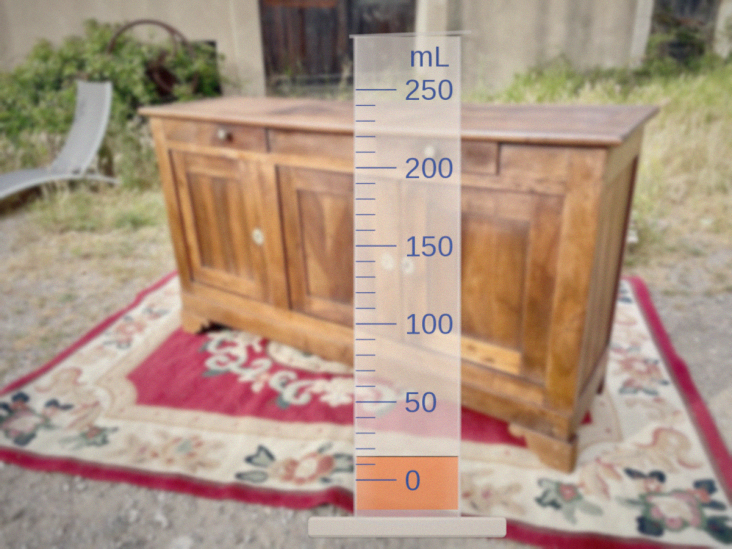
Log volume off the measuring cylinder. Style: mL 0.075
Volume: mL 15
